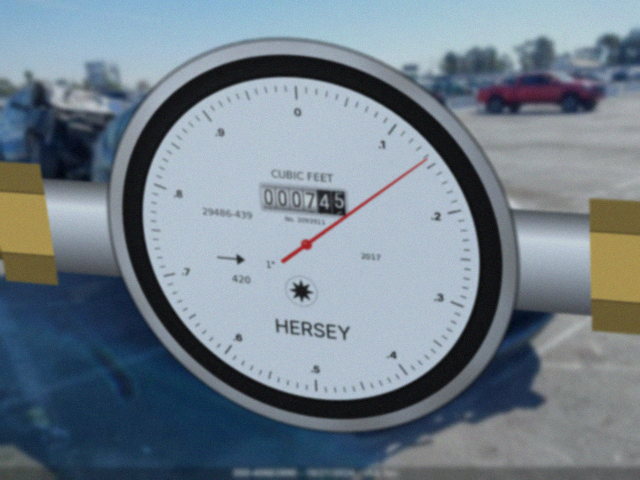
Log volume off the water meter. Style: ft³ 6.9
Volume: ft³ 745.14
